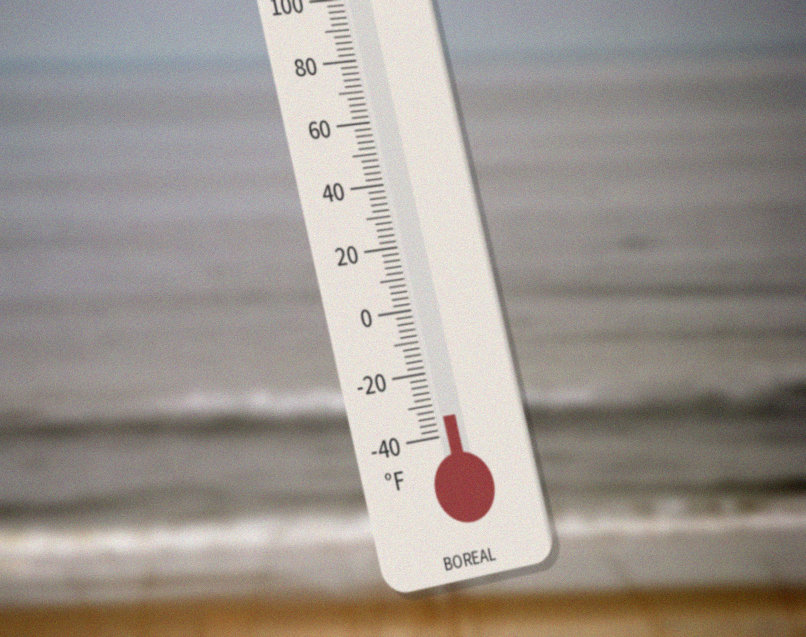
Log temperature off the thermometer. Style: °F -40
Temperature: °F -34
